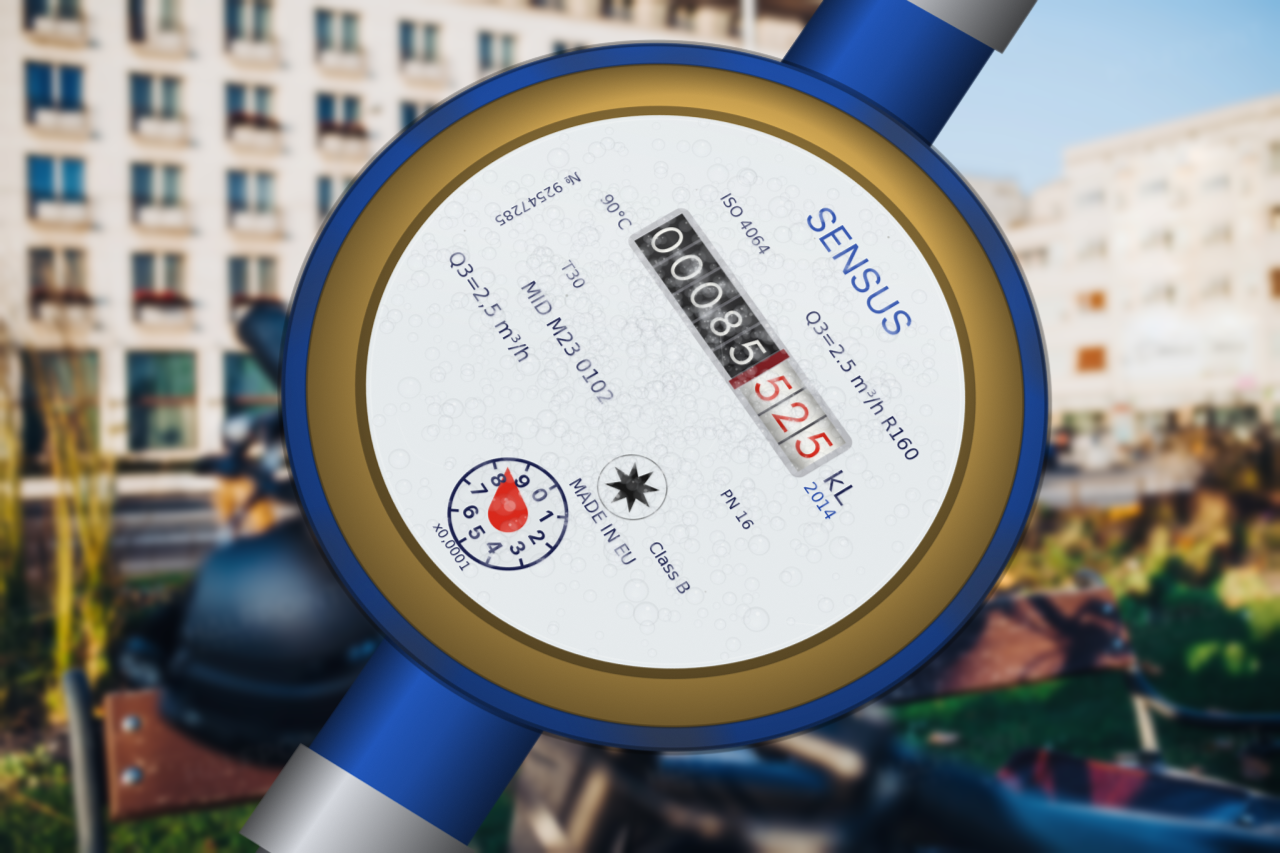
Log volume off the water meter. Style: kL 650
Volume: kL 85.5258
